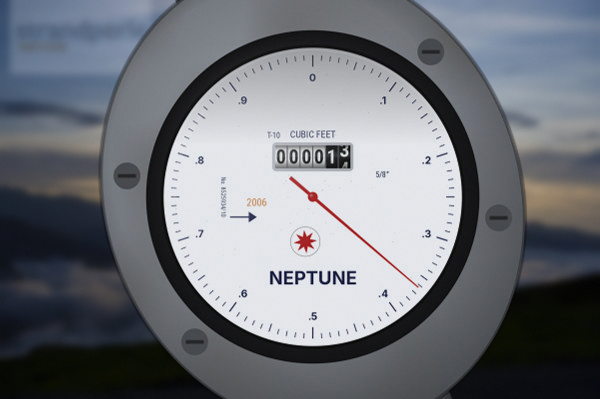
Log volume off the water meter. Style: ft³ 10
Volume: ft³ 13.36
